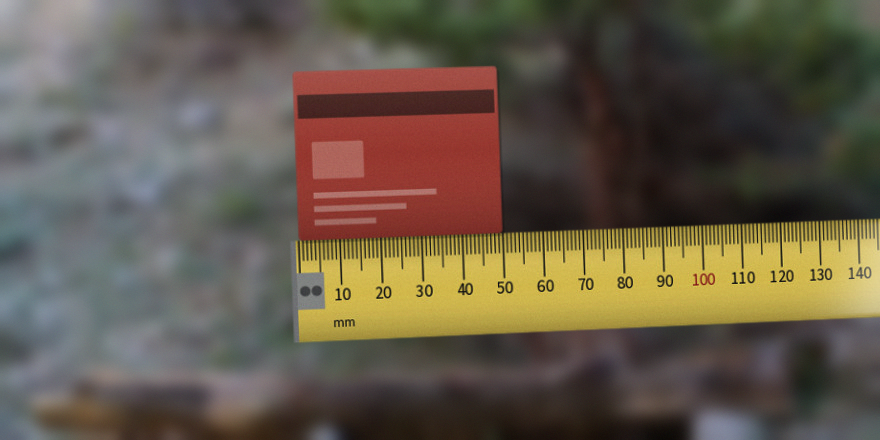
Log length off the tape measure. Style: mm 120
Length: mm 50
